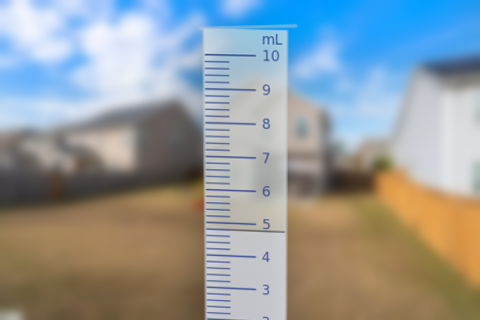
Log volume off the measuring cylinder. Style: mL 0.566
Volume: mL 4.8
